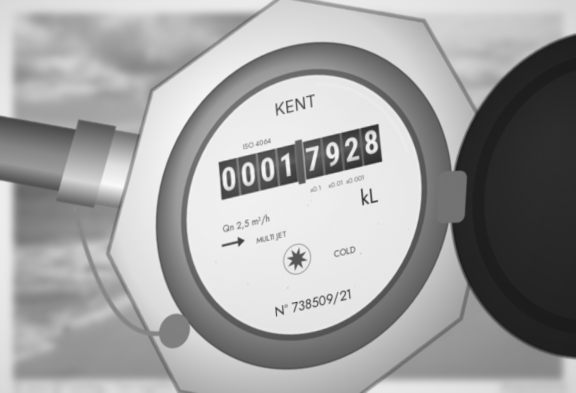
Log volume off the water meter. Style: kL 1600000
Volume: kL 1.7928
